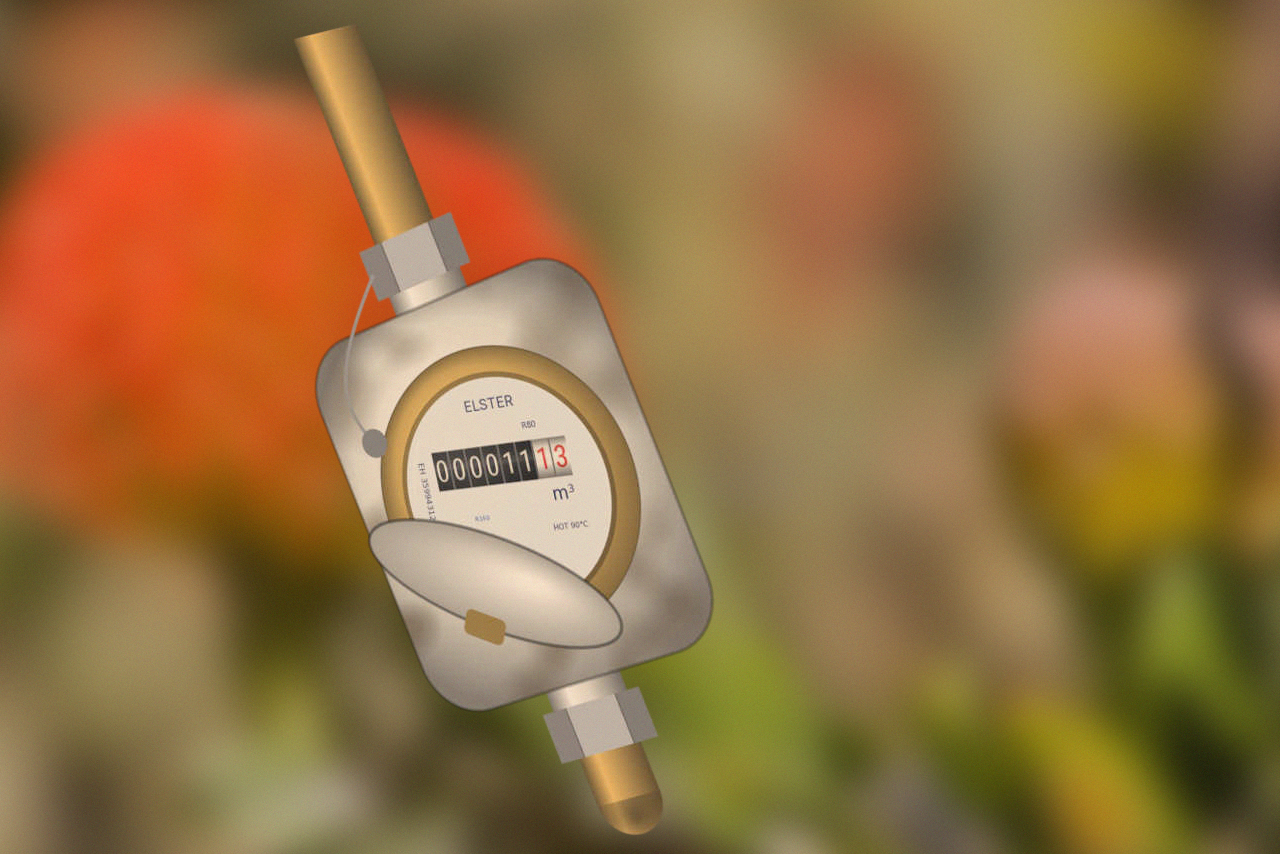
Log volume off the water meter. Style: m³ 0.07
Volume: m³ 11.13
